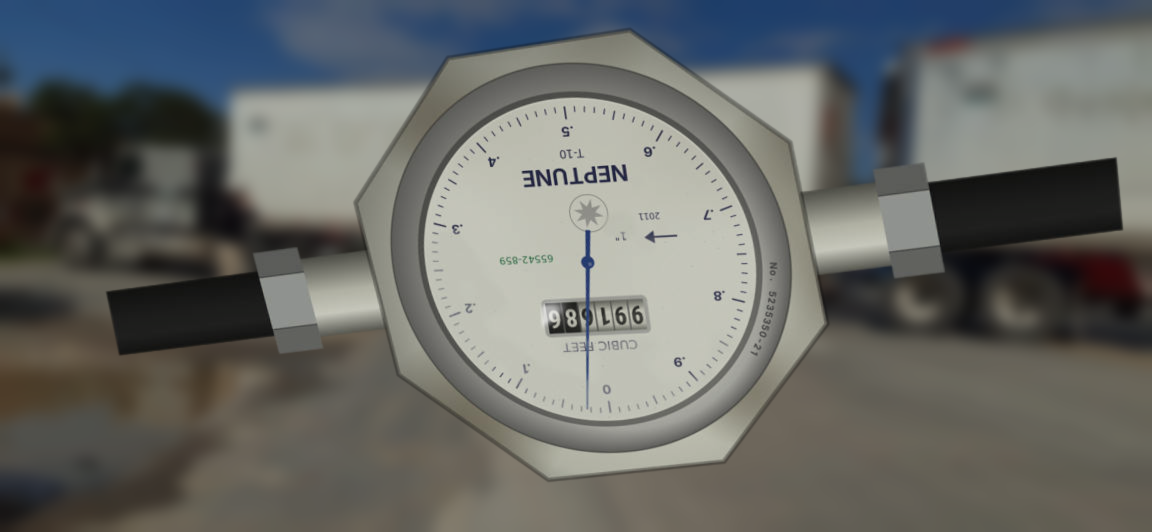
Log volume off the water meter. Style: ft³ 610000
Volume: ft³ 991686.02
